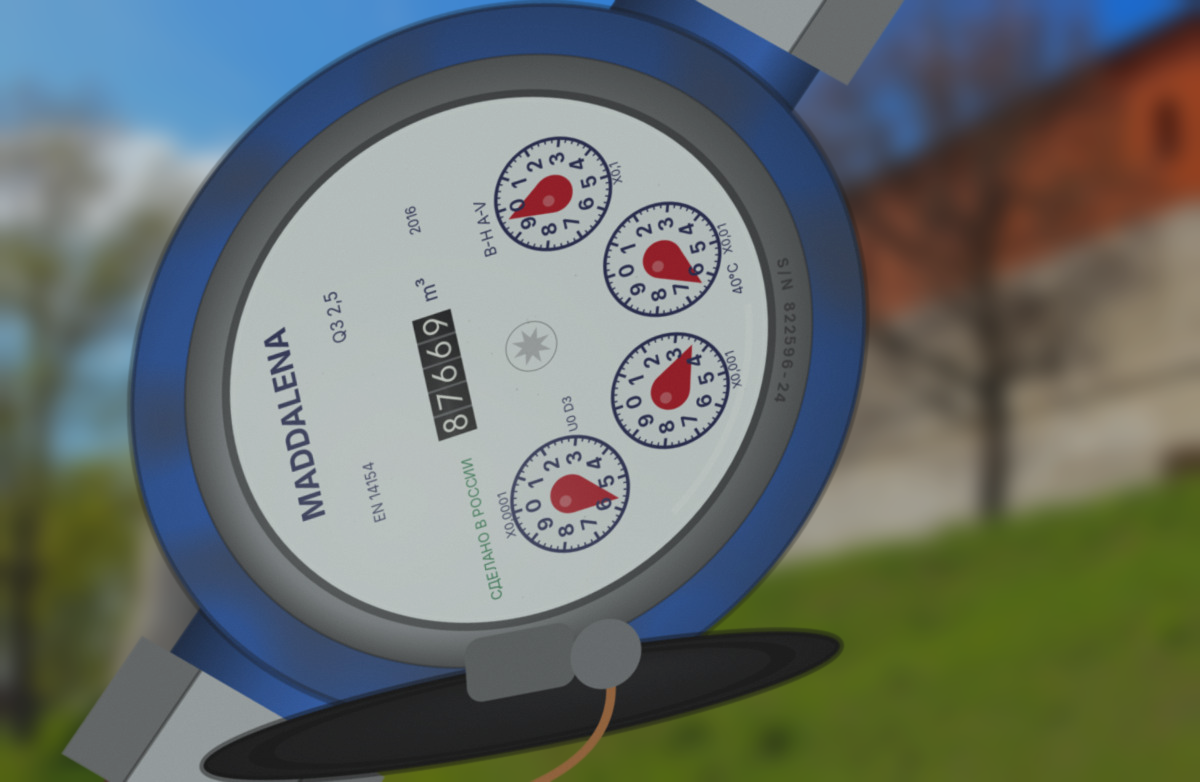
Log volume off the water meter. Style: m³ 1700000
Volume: m³ 87668.9635
